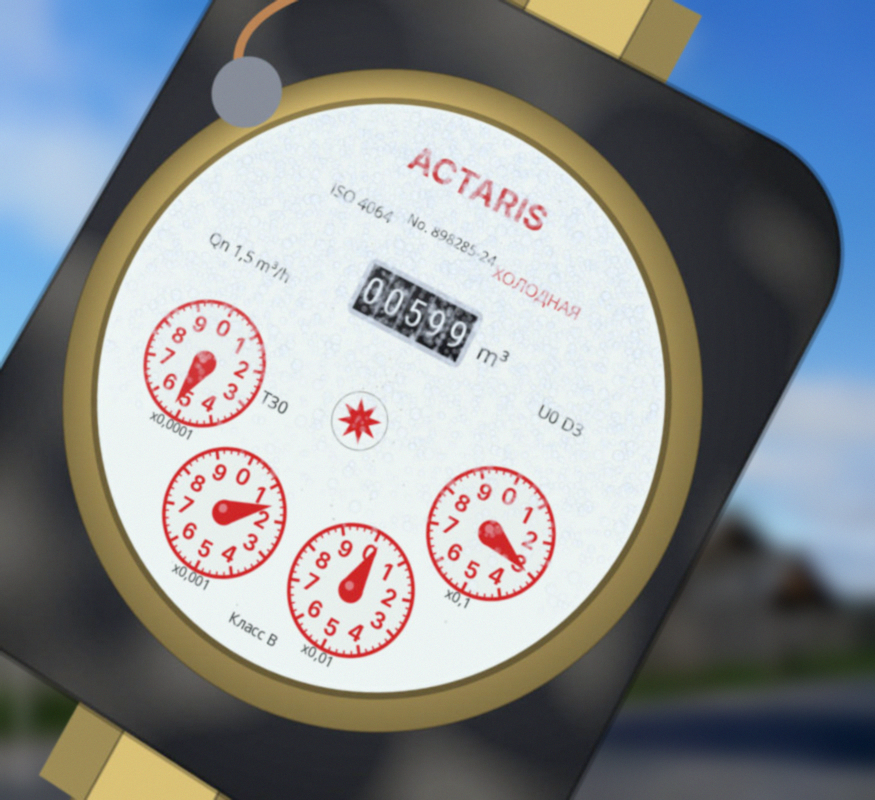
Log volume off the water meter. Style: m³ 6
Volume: m³ 599.3015
